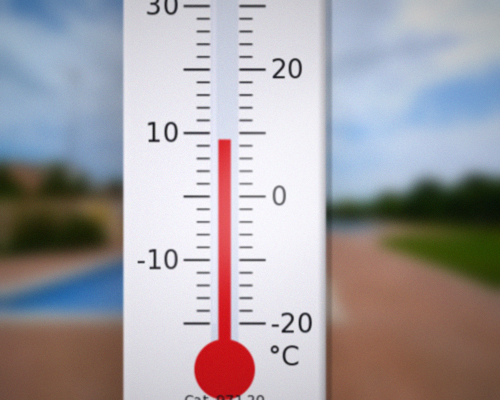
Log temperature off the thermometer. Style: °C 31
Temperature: °C 9
